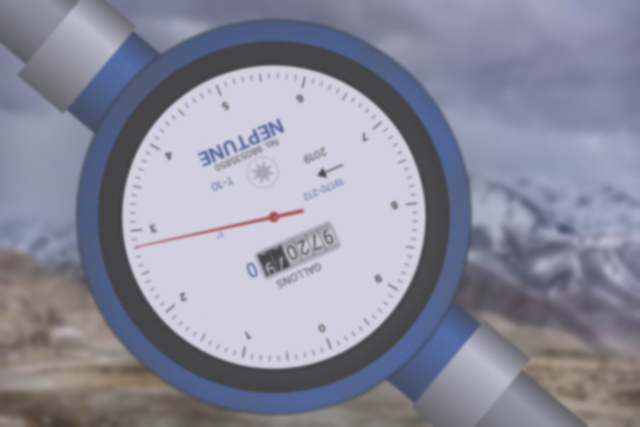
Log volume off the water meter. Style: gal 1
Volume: gal 9720792.8
